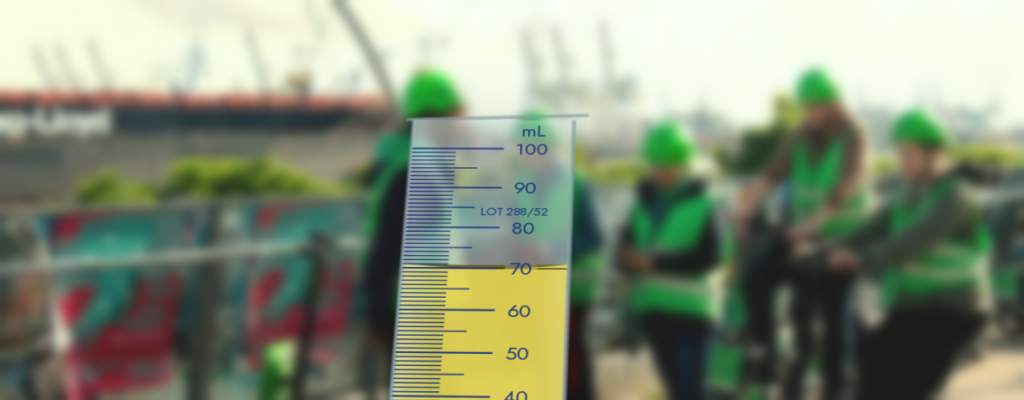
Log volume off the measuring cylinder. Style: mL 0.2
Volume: mL 70
